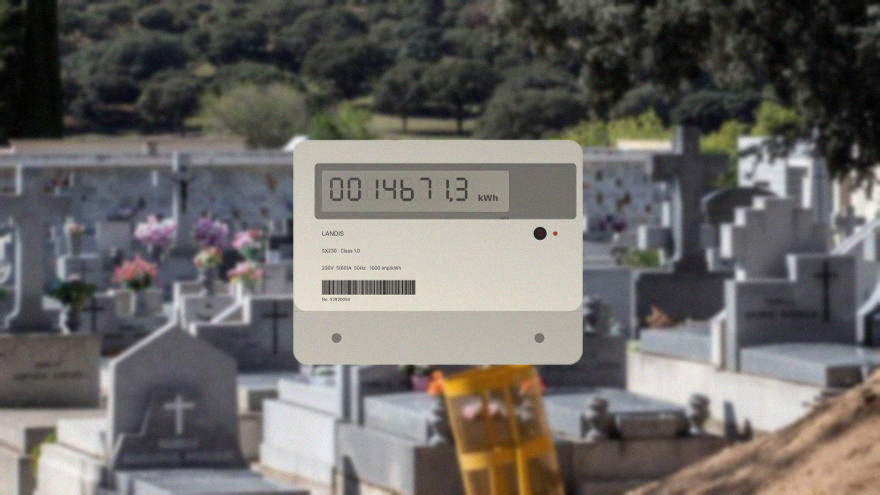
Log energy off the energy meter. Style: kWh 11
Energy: kWh 14671.3
